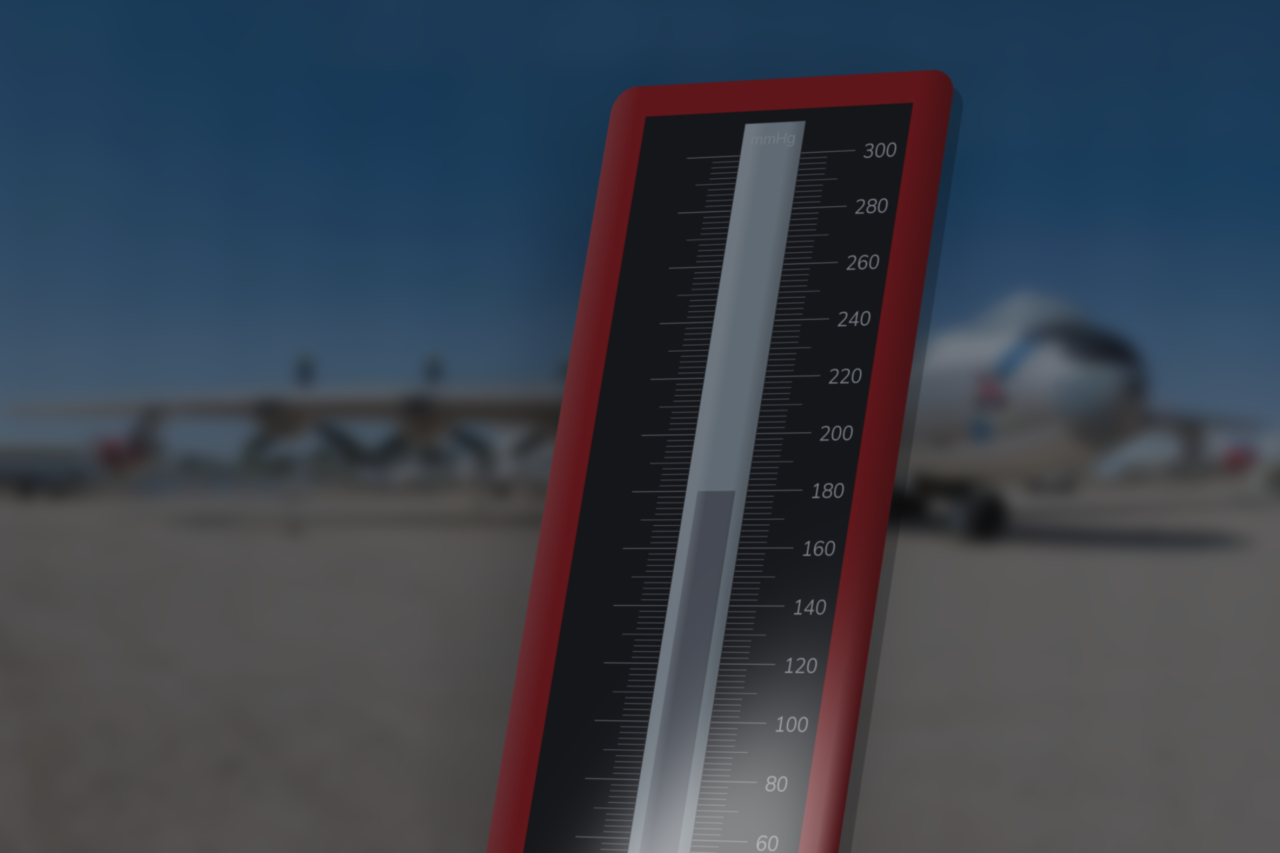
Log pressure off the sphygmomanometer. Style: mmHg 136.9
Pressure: mmHg 180
